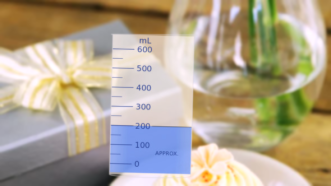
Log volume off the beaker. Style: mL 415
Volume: mL 200
